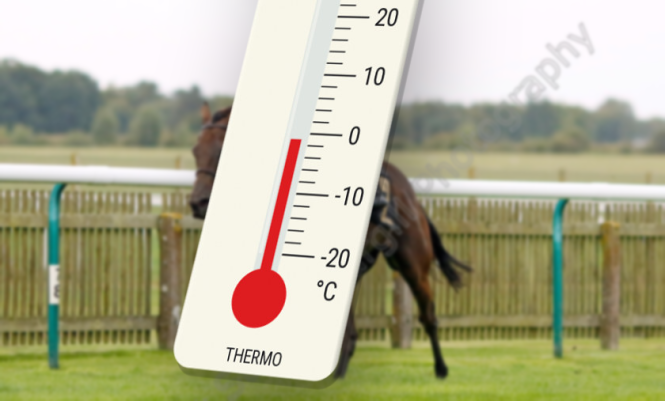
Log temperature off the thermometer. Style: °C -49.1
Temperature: °C -1
